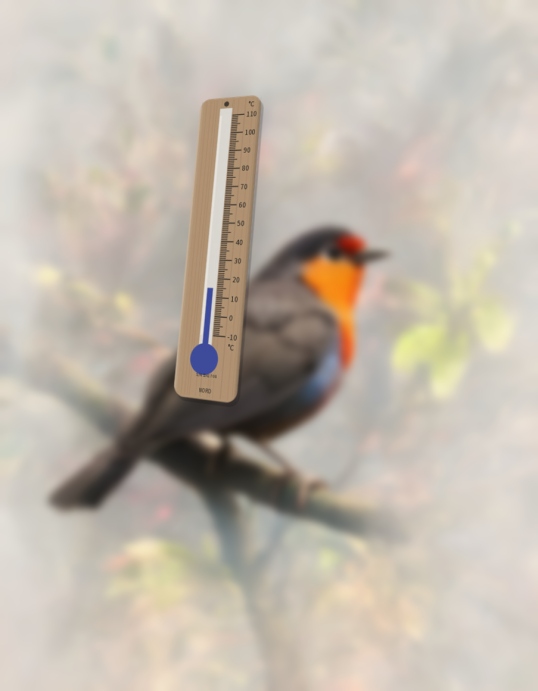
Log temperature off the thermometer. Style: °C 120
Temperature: °C 15
